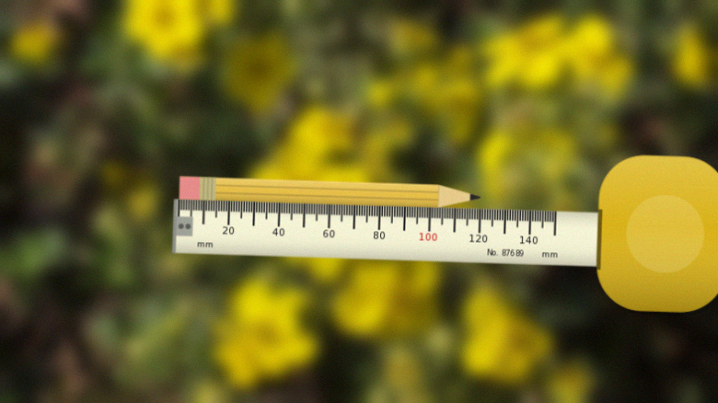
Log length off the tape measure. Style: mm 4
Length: mm 120
